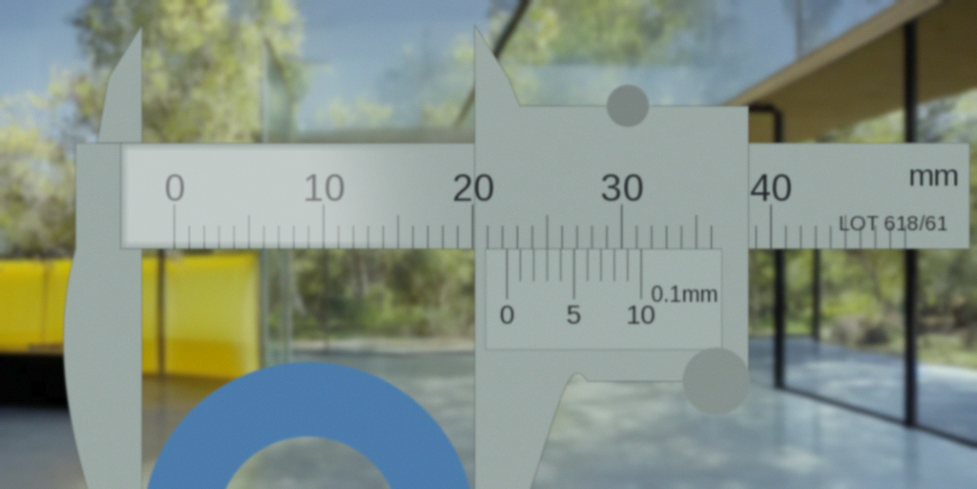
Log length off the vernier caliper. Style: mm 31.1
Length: mm 22.3
